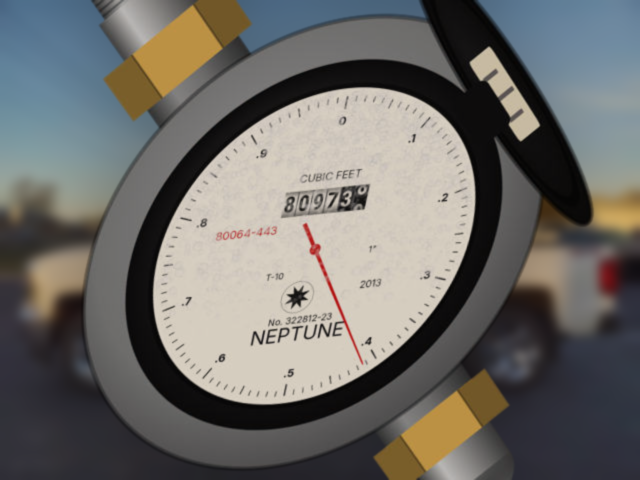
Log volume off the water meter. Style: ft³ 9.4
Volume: ft³ 809738.41
